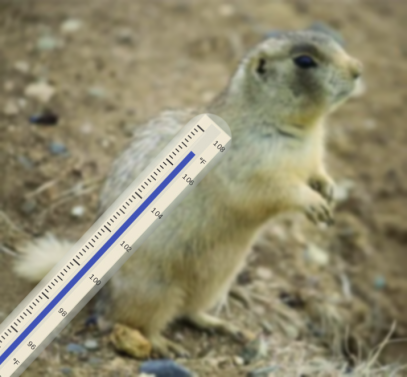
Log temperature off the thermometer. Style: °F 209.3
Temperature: °F 107
